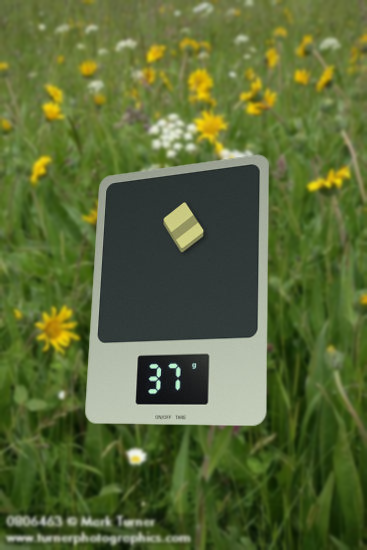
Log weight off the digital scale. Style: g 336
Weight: g 37
